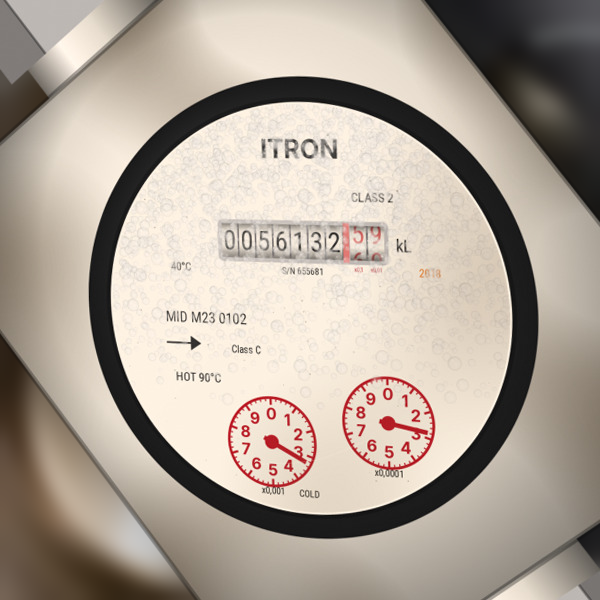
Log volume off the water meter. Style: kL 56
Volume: kL 56132.5932
